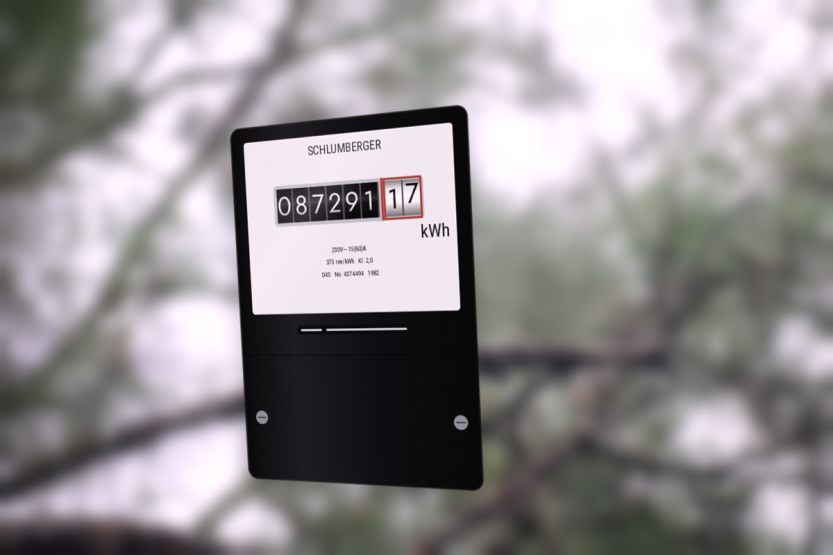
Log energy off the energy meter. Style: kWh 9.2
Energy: kWh 87291.17
